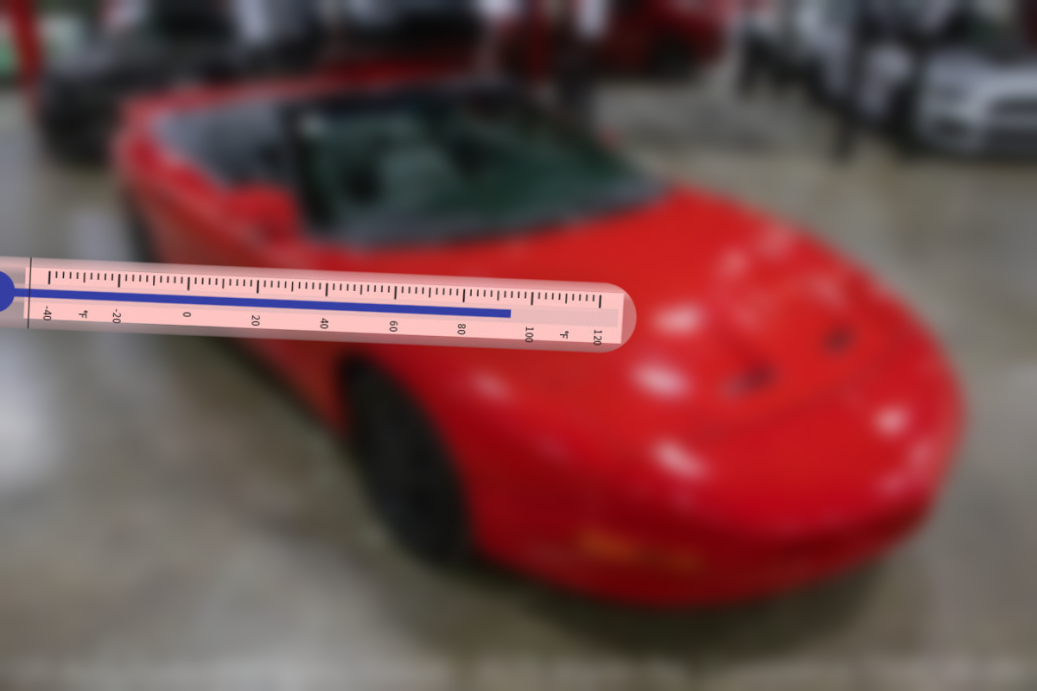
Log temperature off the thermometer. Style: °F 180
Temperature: °F 94
